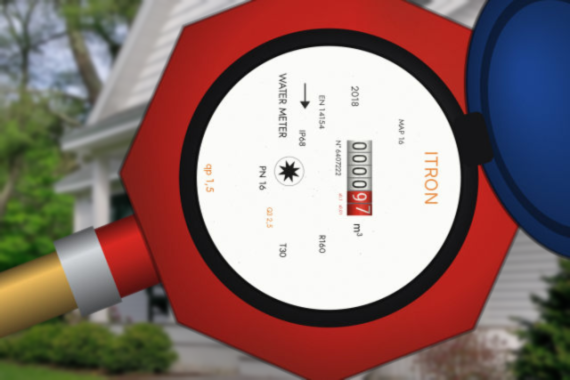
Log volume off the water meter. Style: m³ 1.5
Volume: m³ 0.97
